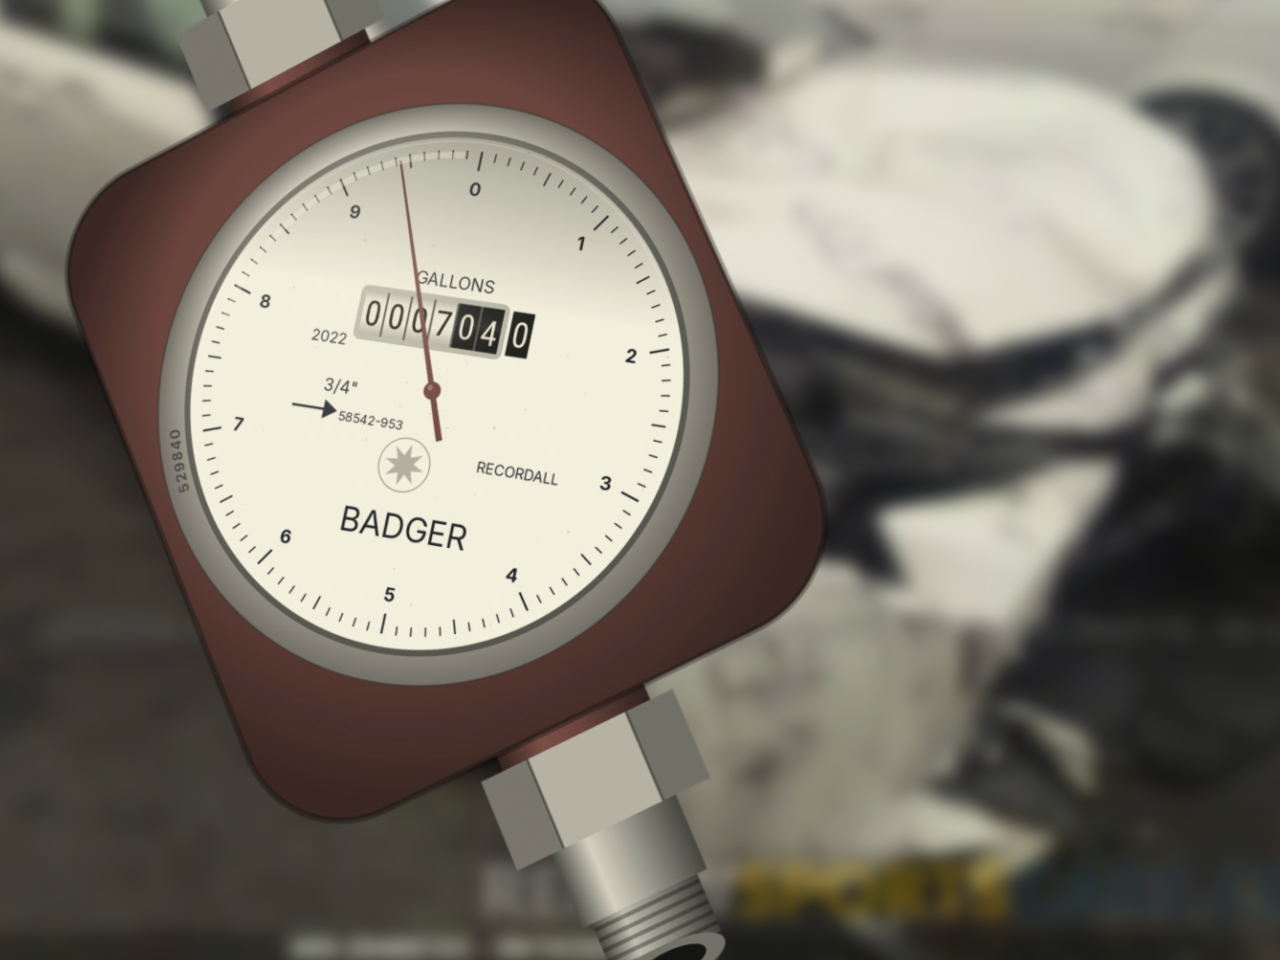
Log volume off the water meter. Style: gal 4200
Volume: gal 7039.4
